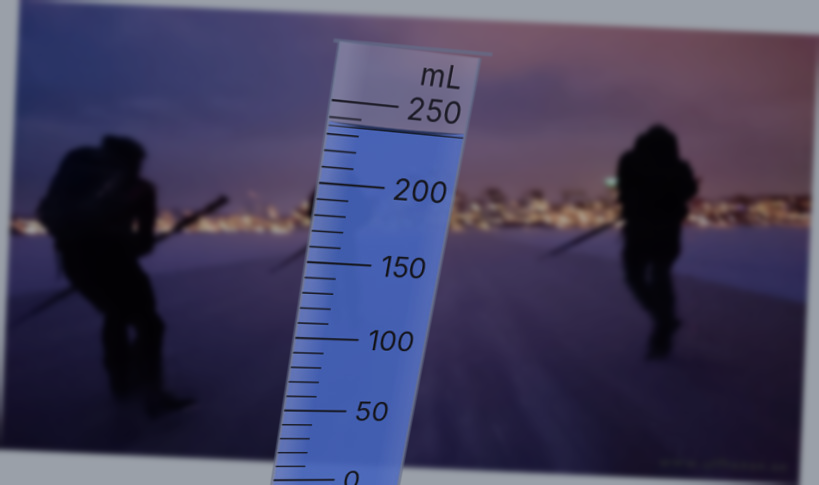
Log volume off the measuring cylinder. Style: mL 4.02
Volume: mL 235
